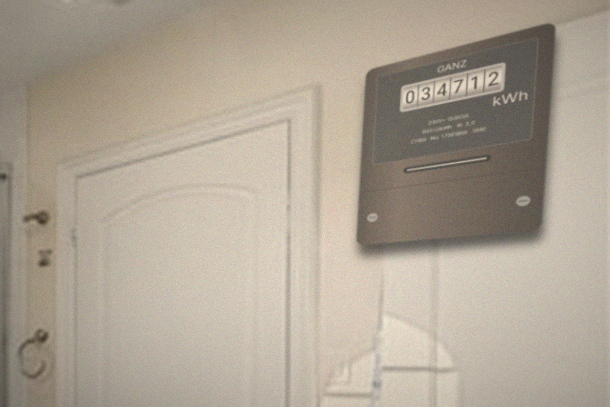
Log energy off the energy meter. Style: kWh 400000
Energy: kWh 34712
